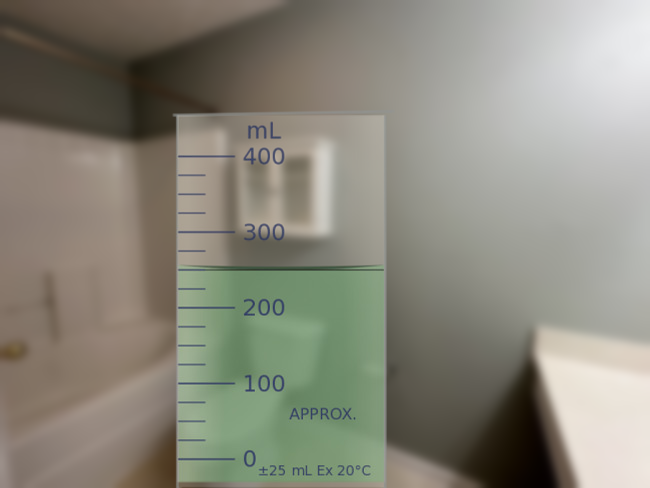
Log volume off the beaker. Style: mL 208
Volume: mL 250
